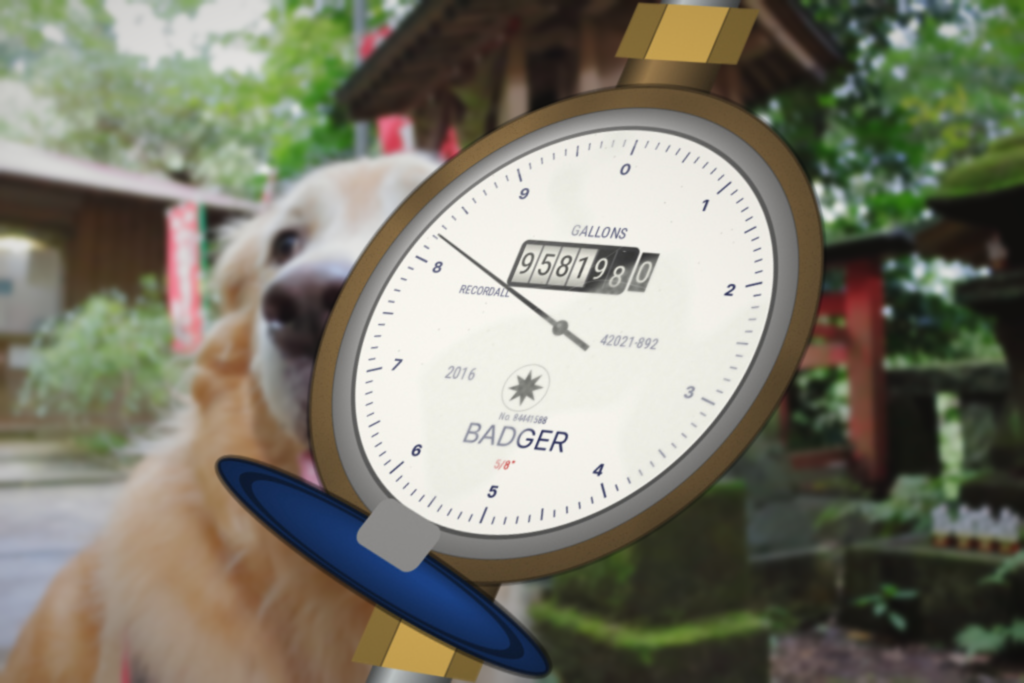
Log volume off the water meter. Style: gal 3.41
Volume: gal 9581978.2
